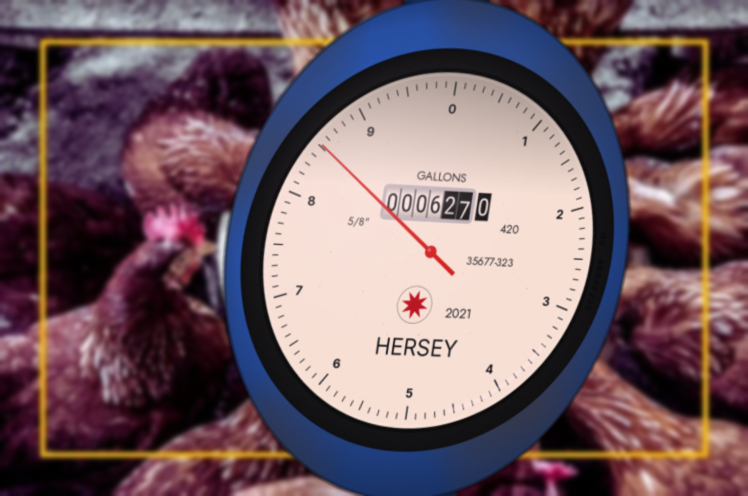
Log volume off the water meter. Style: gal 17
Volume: gal 6268.5
